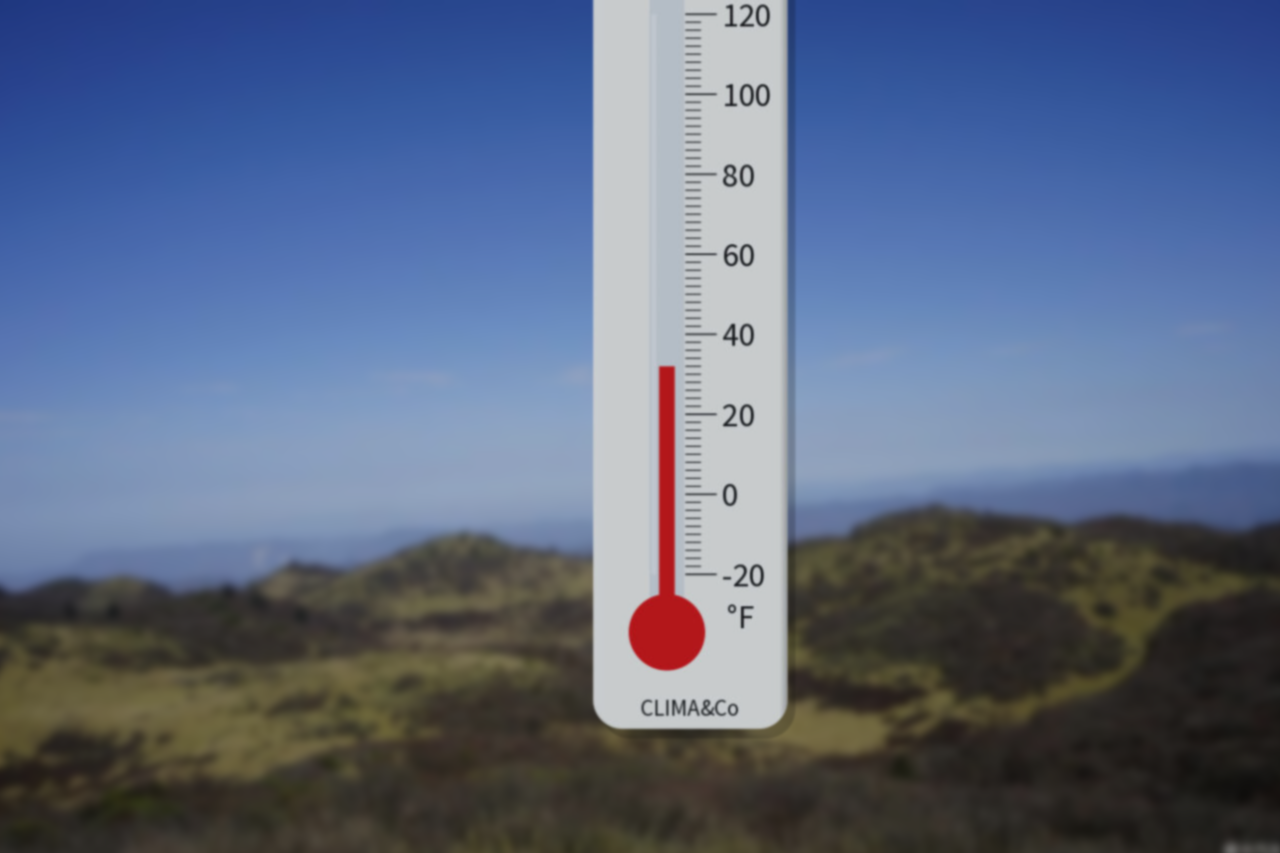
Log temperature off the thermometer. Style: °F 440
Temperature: °F 32
